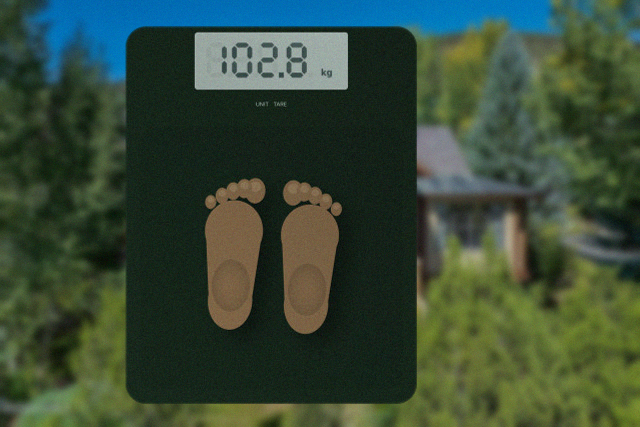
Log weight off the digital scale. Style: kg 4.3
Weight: kg 102.8
